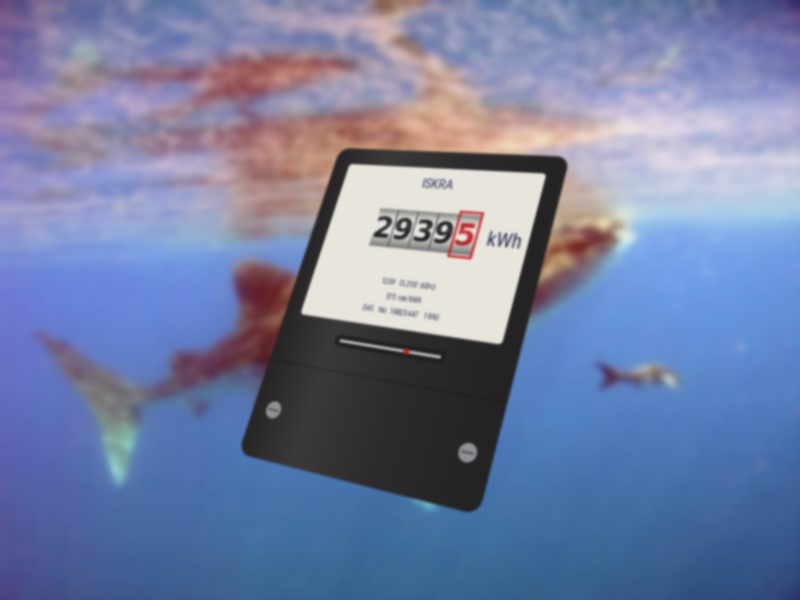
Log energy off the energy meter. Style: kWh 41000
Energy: kWh 2939.5
